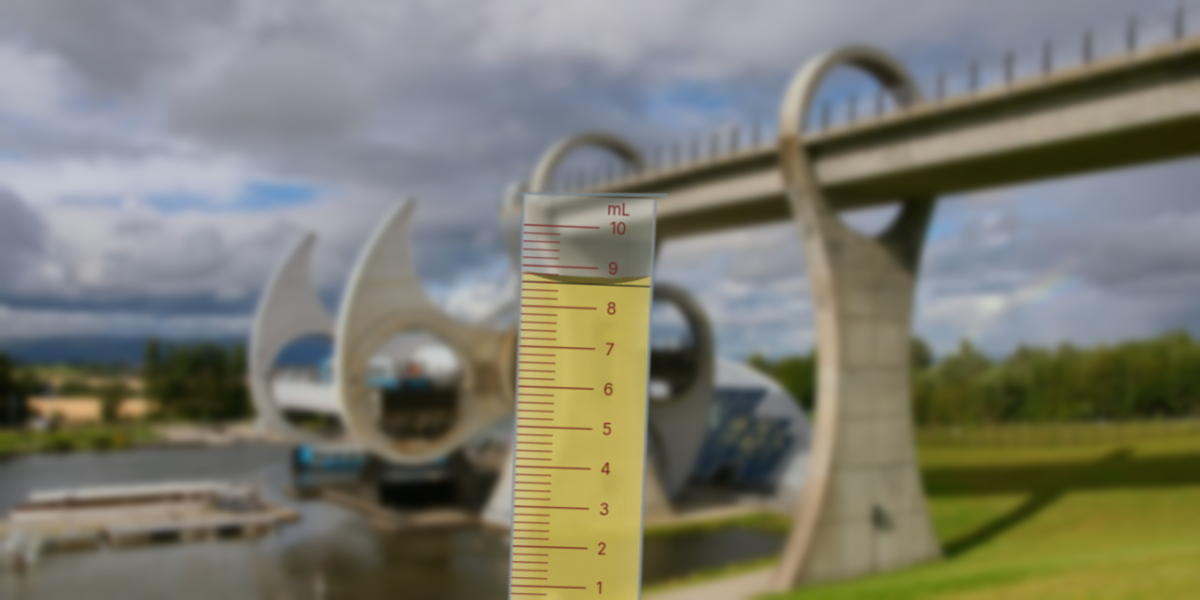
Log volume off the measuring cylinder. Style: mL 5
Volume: mL 8.6
